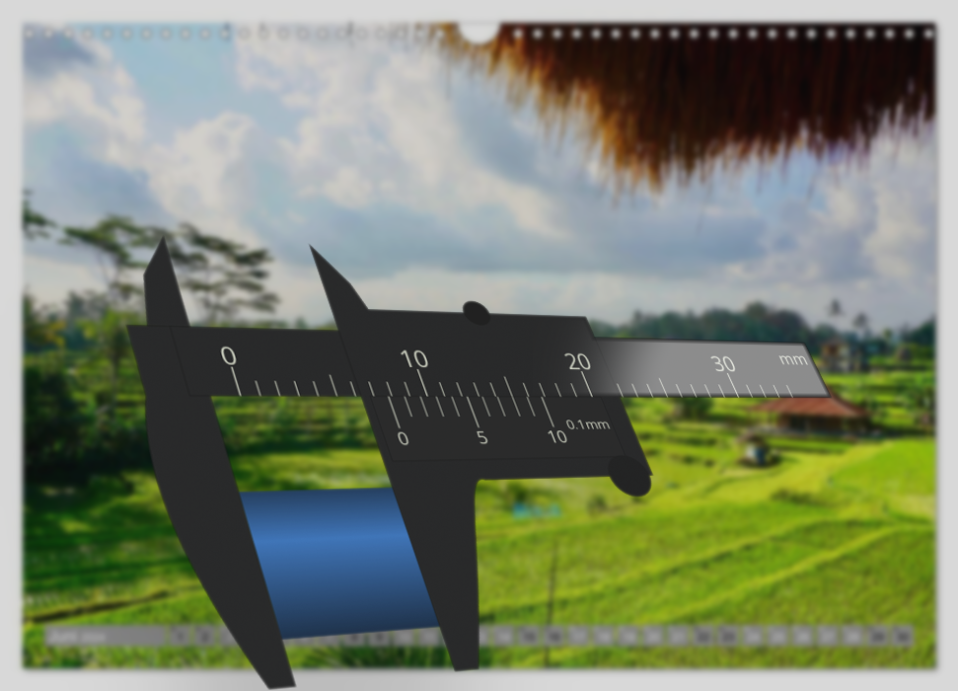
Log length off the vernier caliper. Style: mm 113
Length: mm 7.8
